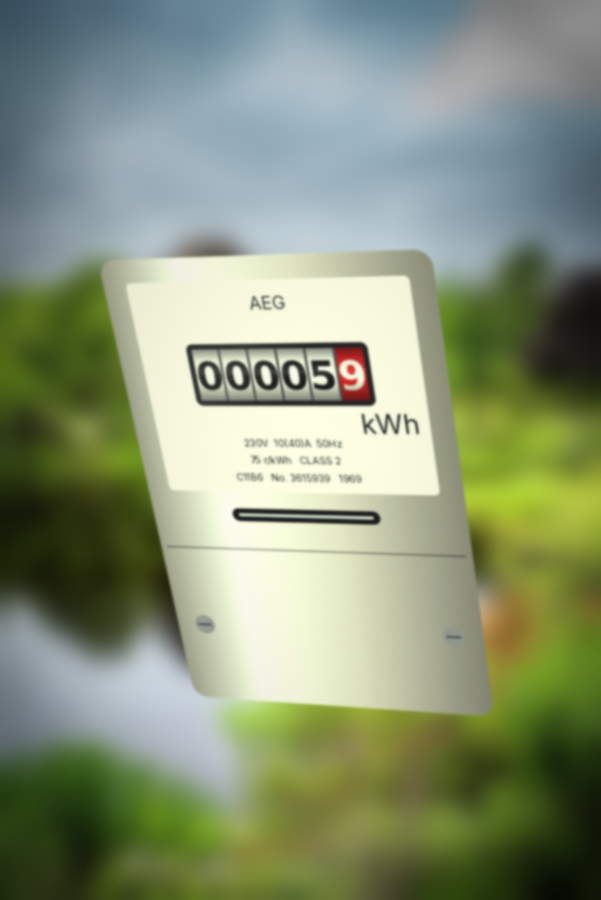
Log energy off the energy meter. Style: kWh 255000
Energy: kWh 5.9
